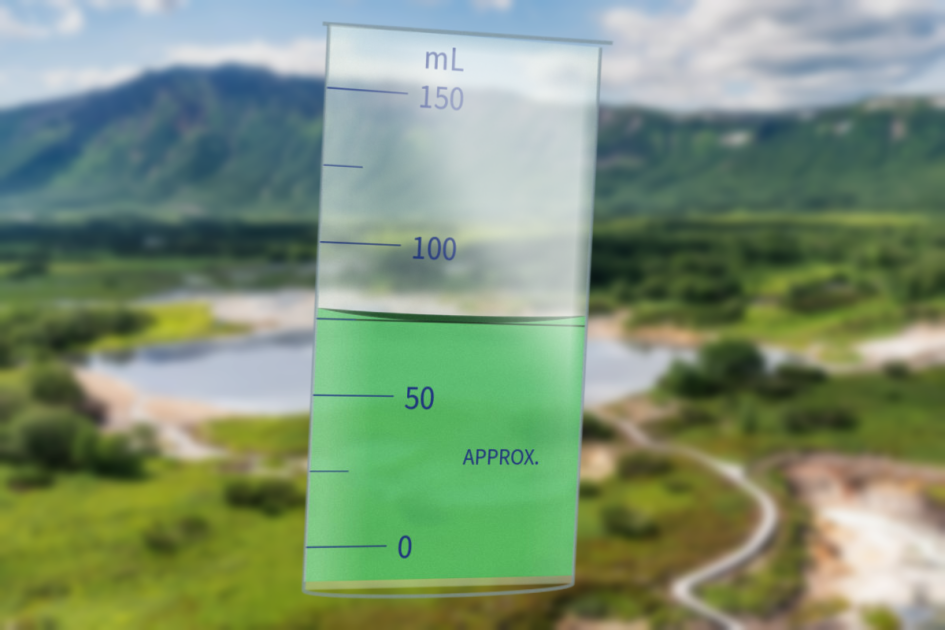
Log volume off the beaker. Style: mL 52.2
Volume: mL 75
